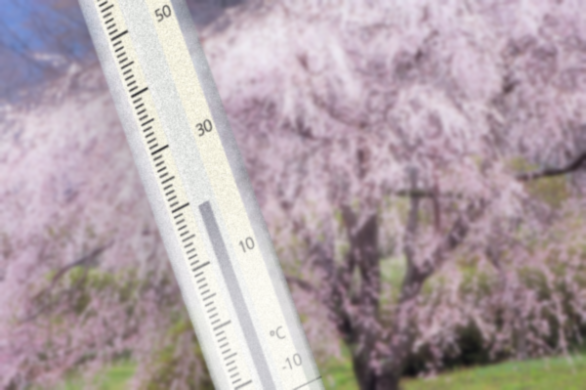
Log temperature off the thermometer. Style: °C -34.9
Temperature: °C 19
